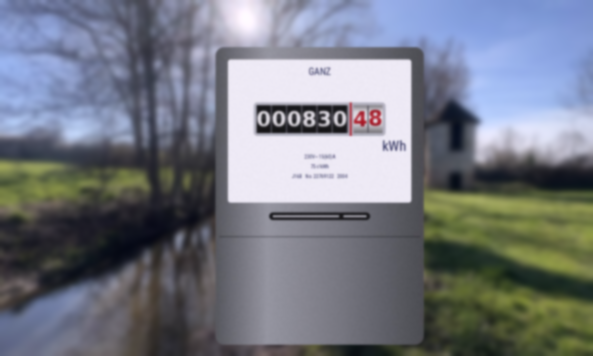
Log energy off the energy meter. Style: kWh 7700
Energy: kWh 830.48
